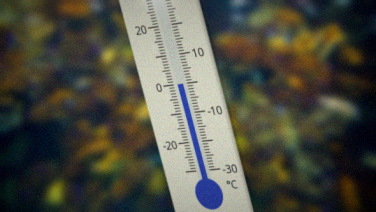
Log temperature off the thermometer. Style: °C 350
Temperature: °C 0
